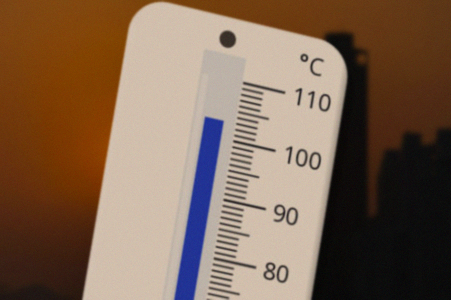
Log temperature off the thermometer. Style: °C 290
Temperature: °C 103
